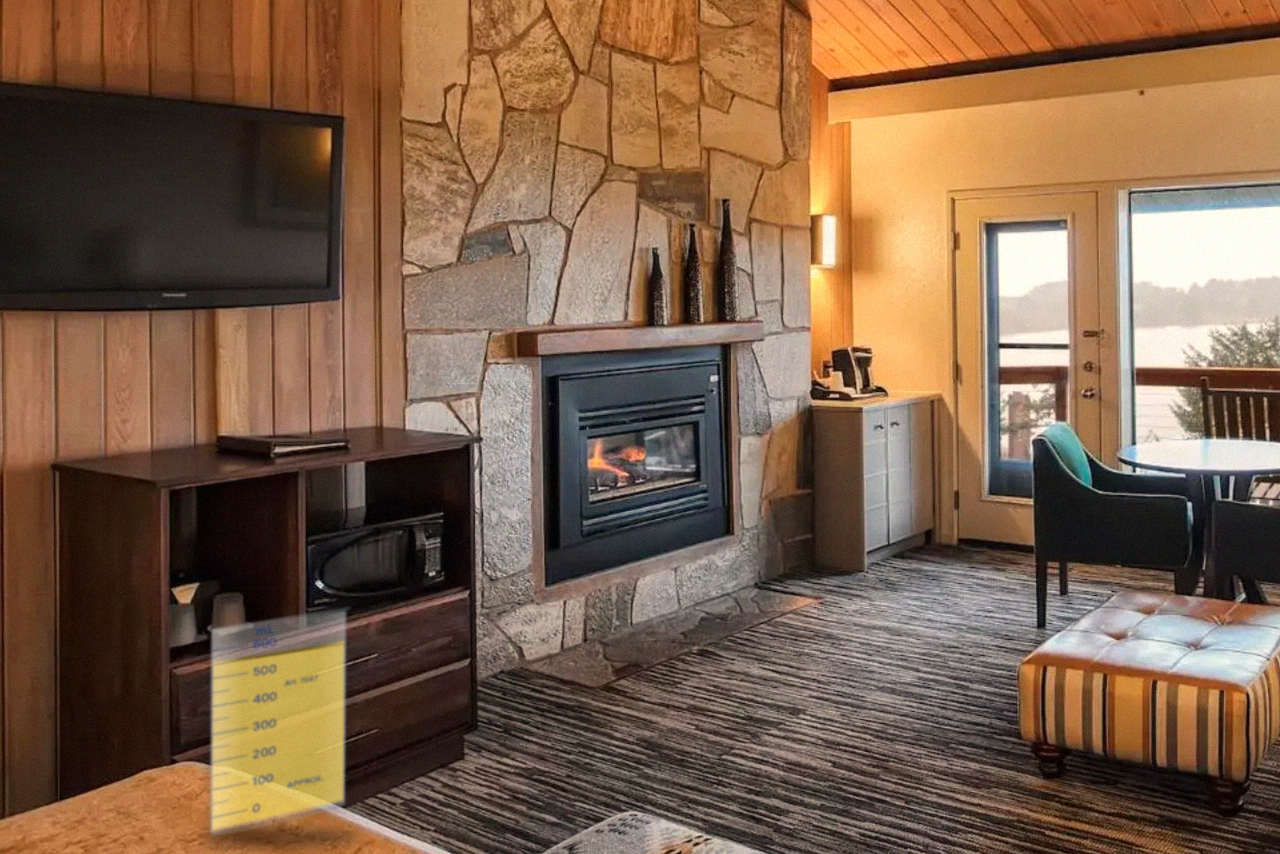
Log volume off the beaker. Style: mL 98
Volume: mL 550
